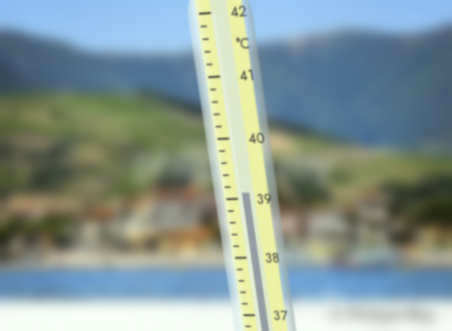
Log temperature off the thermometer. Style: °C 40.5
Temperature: °C 39.1
